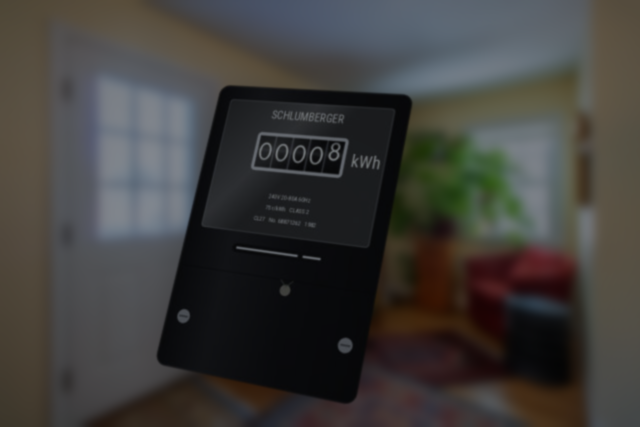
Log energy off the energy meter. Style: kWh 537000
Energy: kWh 8
